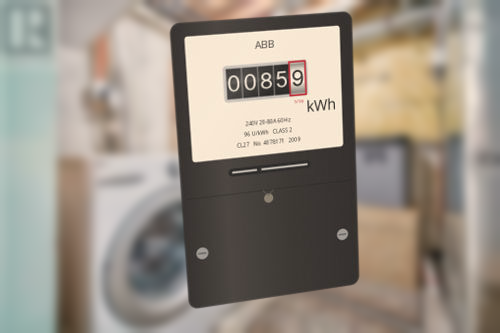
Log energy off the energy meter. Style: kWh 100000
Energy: kWh 85.9
